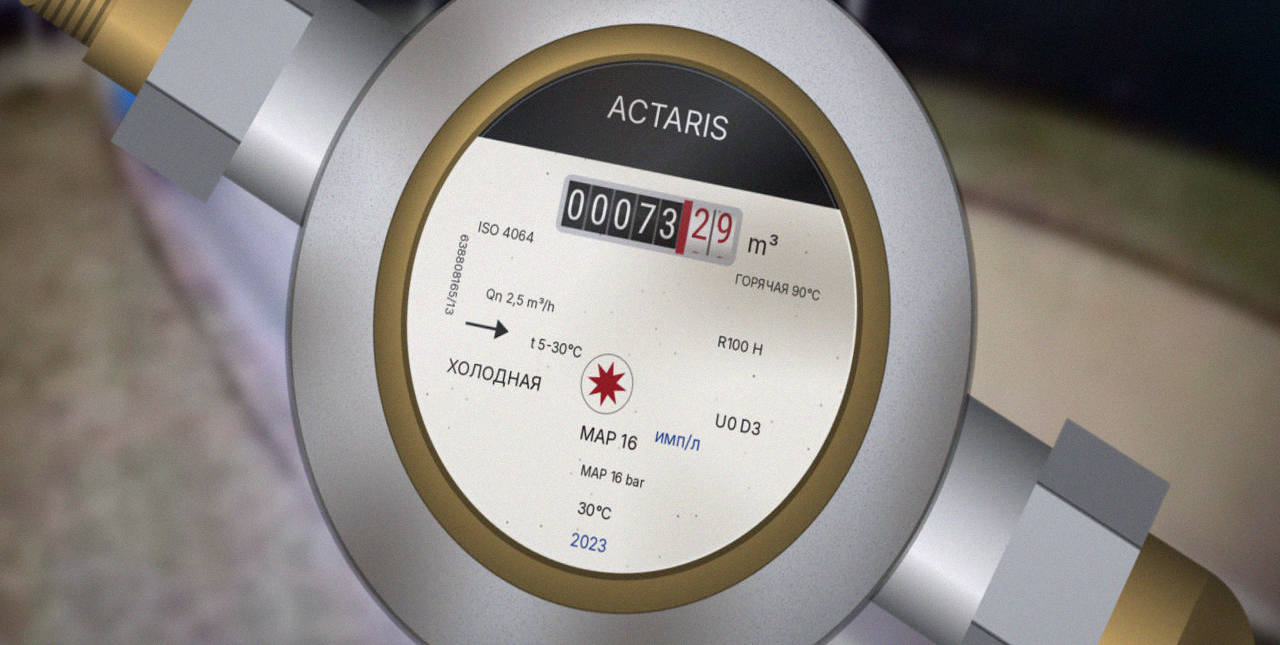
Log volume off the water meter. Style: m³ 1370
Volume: m³ 73.29
